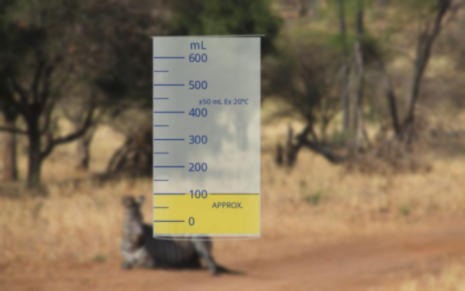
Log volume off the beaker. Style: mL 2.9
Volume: mL 100
